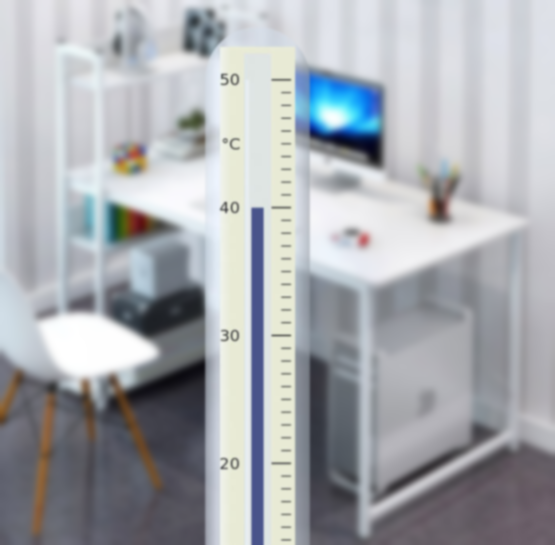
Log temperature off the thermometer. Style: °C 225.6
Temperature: °C 40
